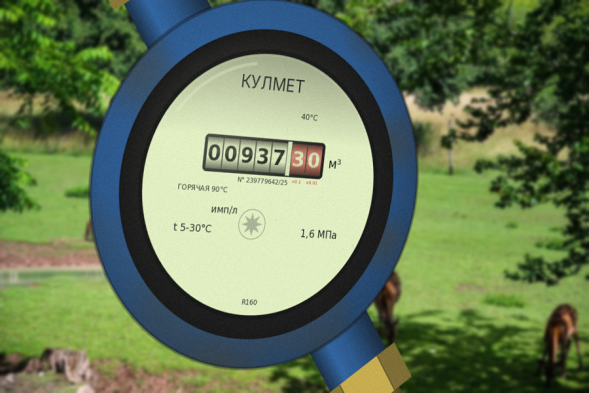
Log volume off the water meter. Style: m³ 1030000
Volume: m³ 937.30
